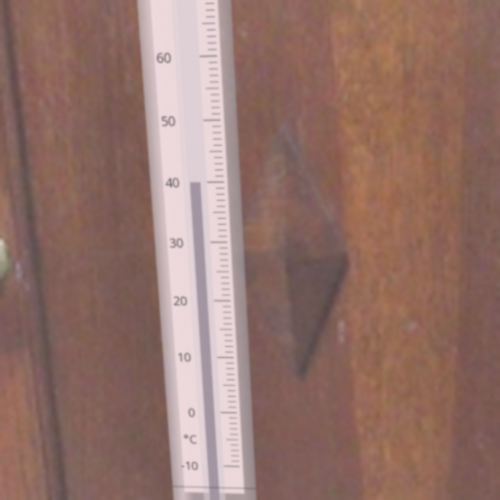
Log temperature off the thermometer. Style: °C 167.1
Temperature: °C 40
